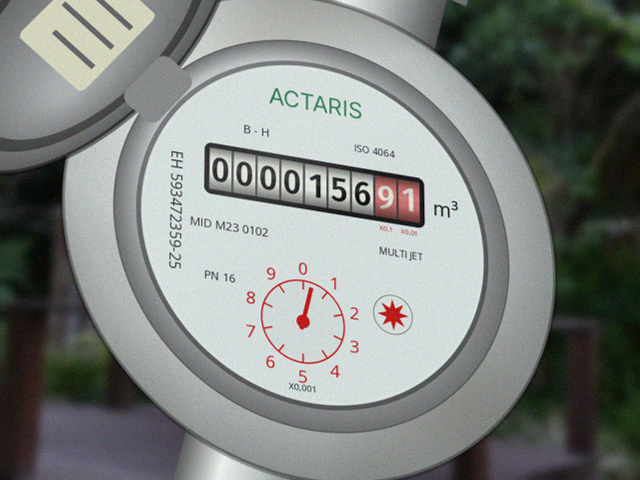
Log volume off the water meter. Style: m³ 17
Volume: m³ 156.910
